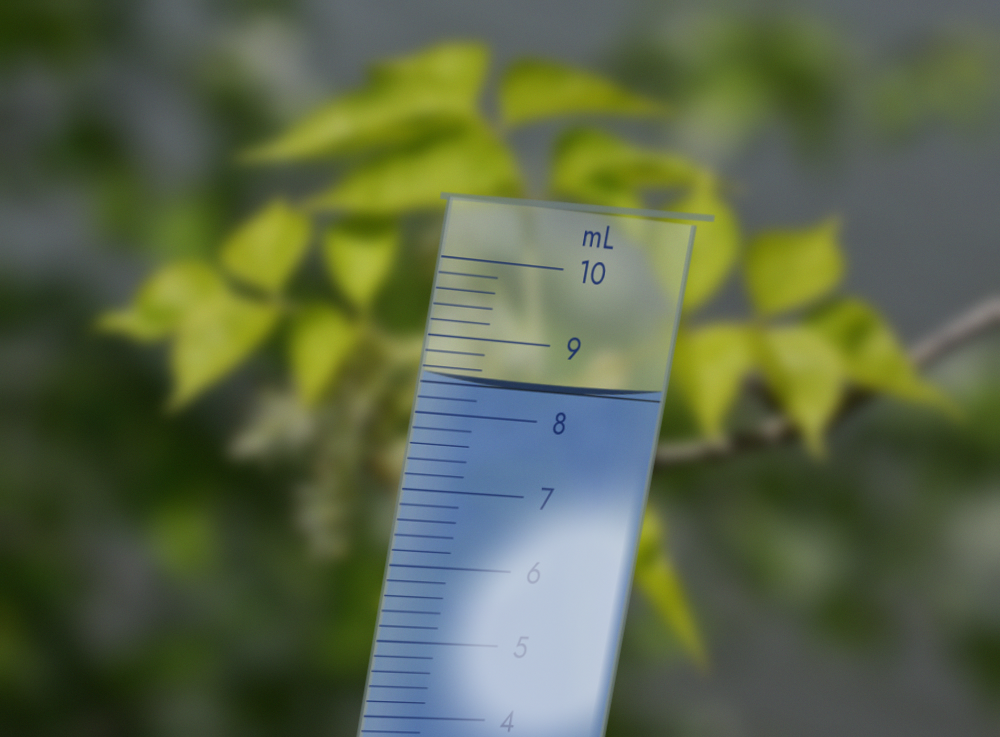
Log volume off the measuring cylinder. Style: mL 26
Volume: mL 8.4
